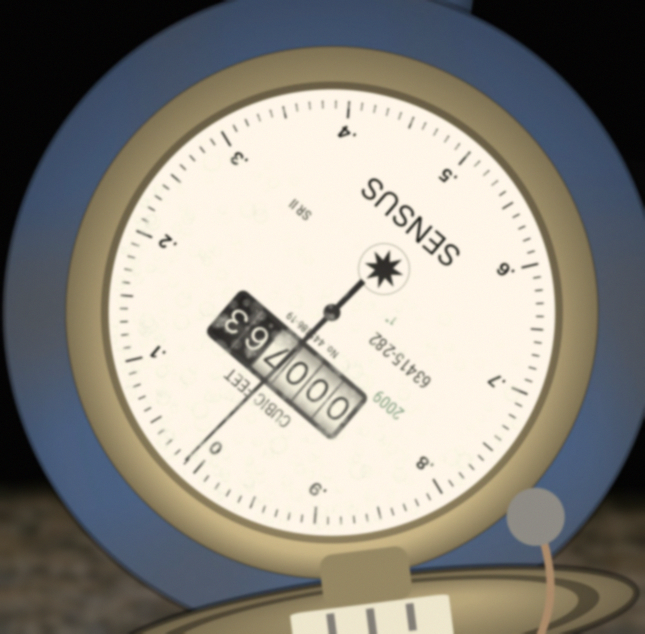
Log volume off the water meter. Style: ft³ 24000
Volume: ft³ 763.01
